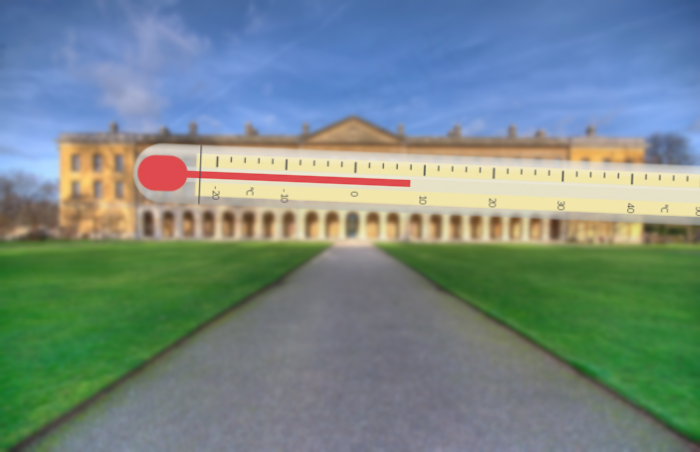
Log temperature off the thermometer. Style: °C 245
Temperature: °C 8
